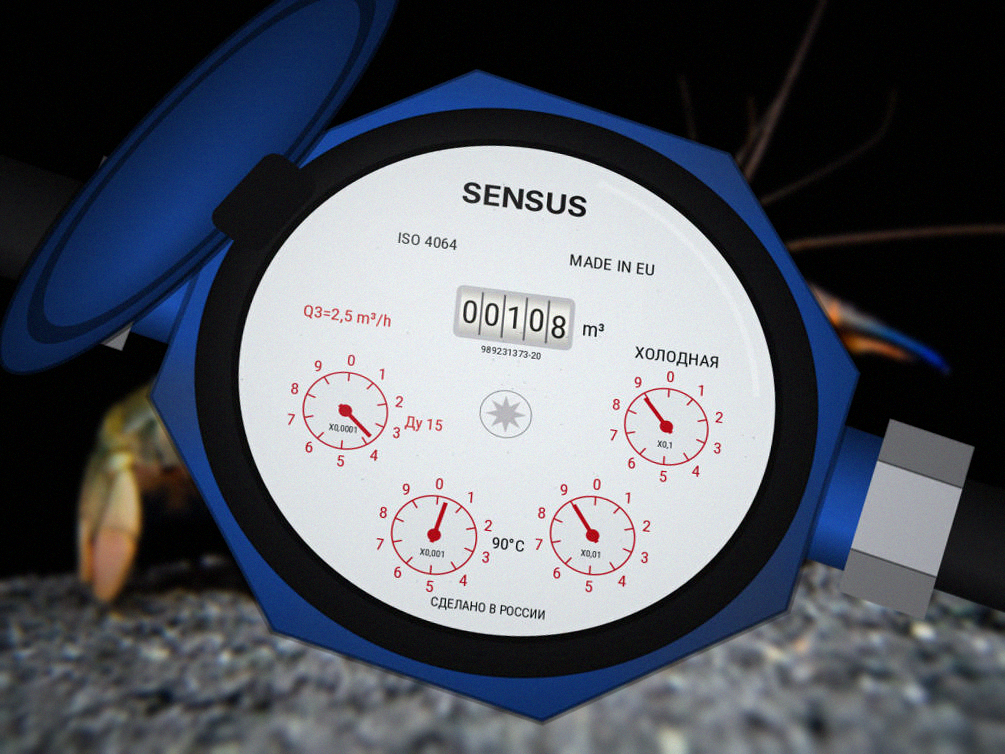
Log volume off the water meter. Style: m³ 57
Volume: m³ 107.8903
